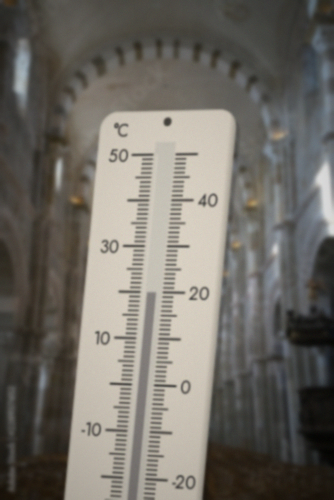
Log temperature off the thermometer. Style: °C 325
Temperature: °C 20
